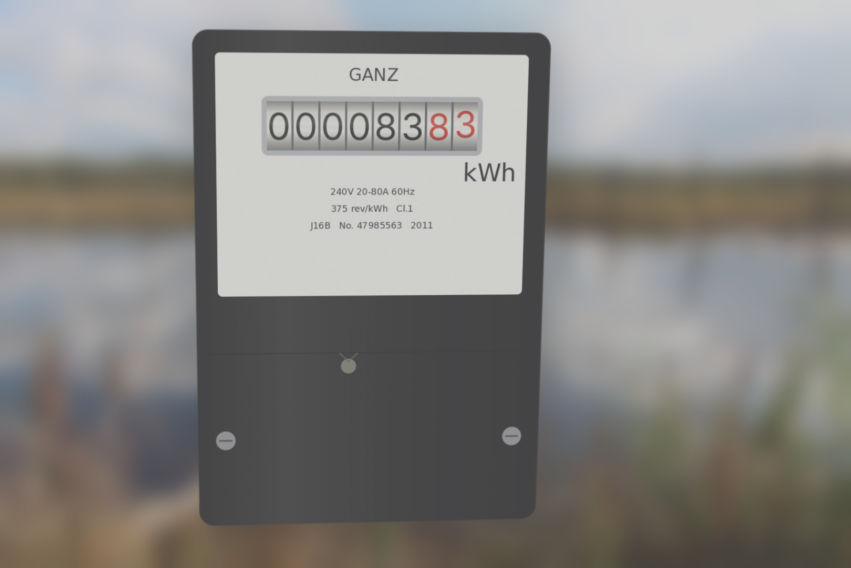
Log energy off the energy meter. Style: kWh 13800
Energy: kWh 83.83
